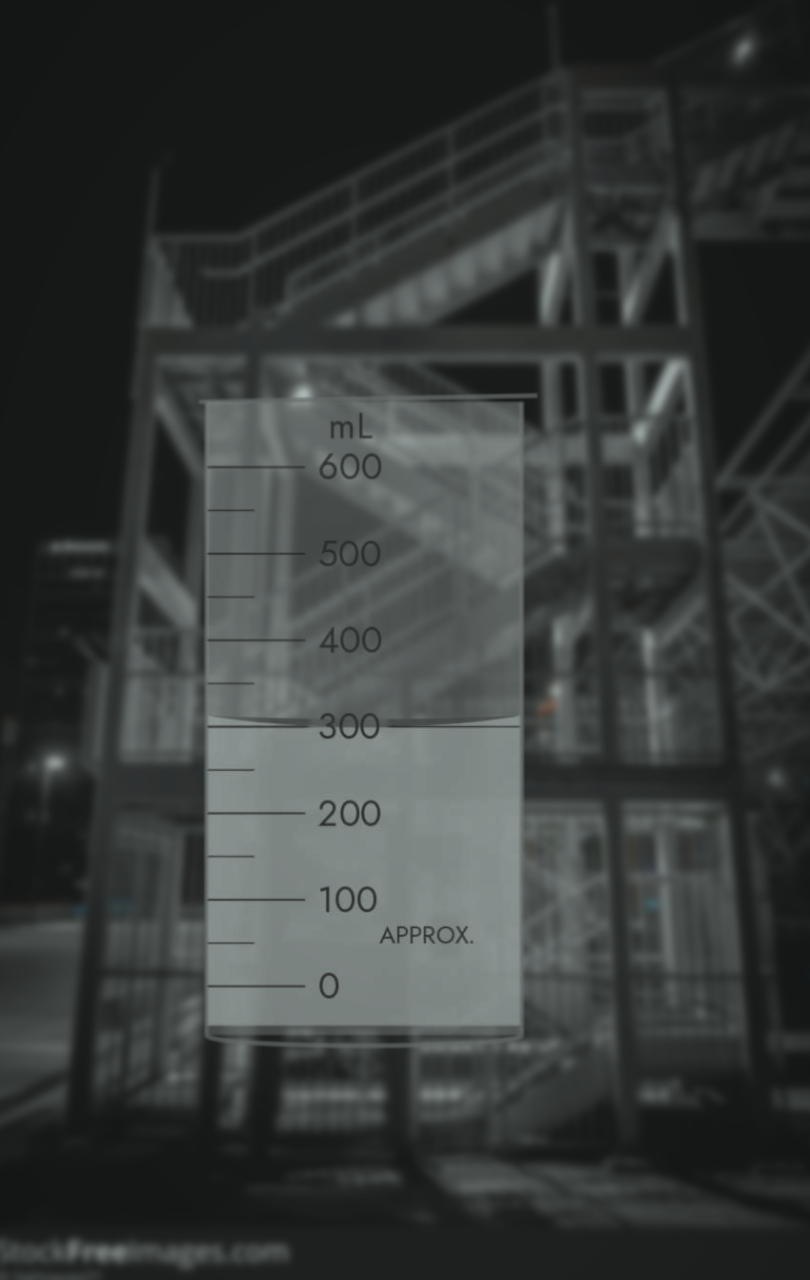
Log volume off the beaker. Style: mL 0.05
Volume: mL 300
